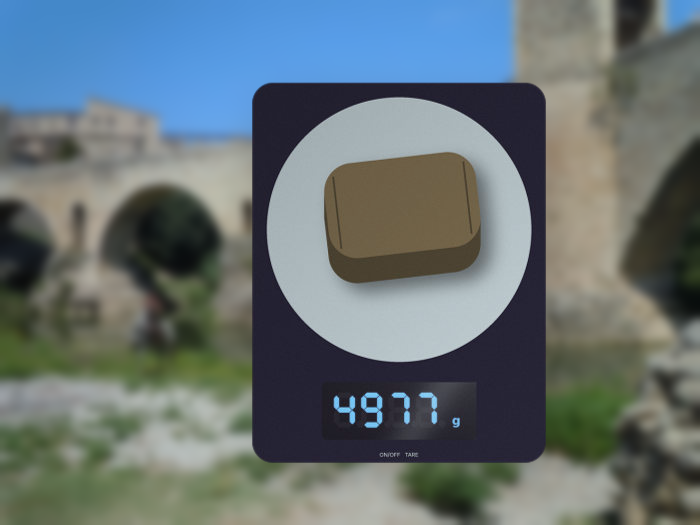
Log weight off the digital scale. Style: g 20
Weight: g 4977
